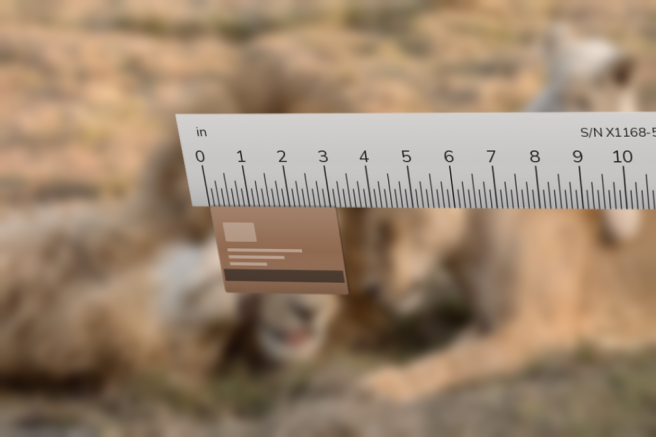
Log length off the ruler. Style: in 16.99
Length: in 3.125
